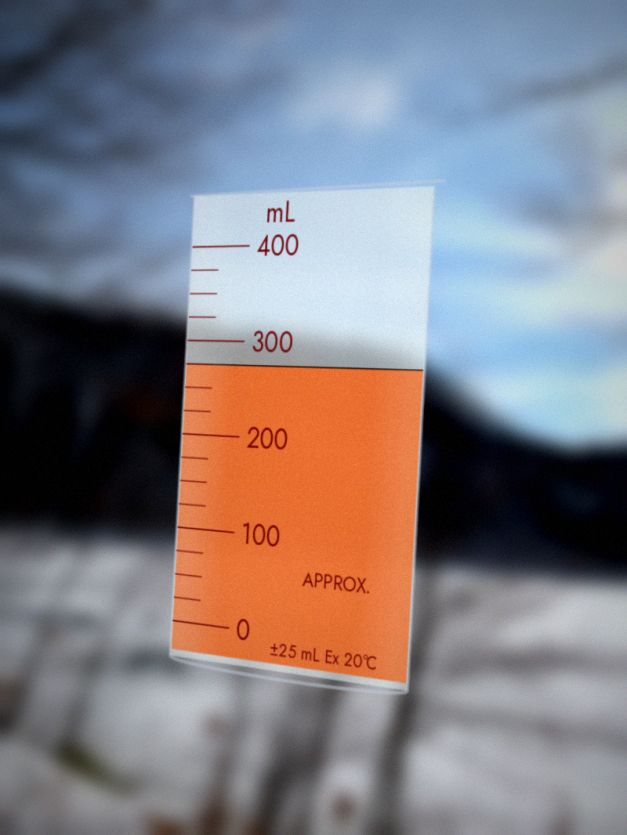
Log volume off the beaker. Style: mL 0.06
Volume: mL 275
